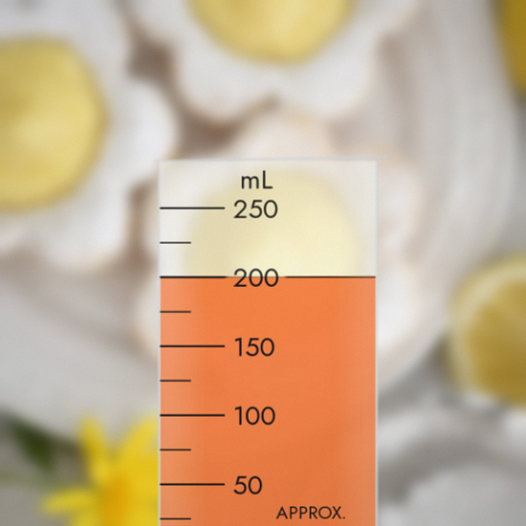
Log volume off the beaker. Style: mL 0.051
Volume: mL 200
